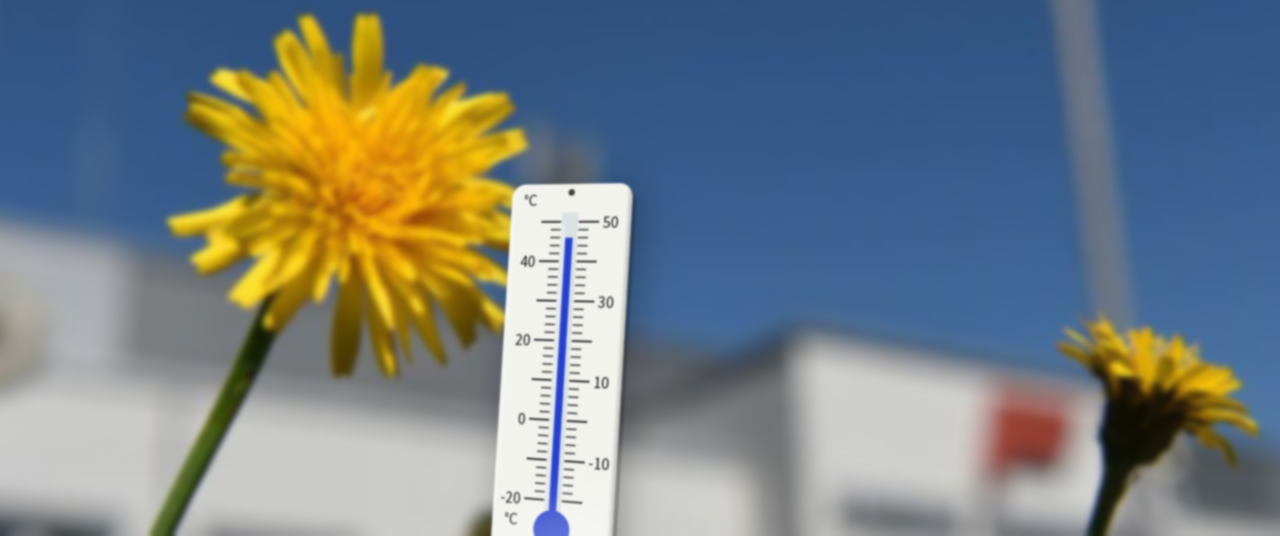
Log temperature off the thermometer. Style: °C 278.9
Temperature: °C 46
